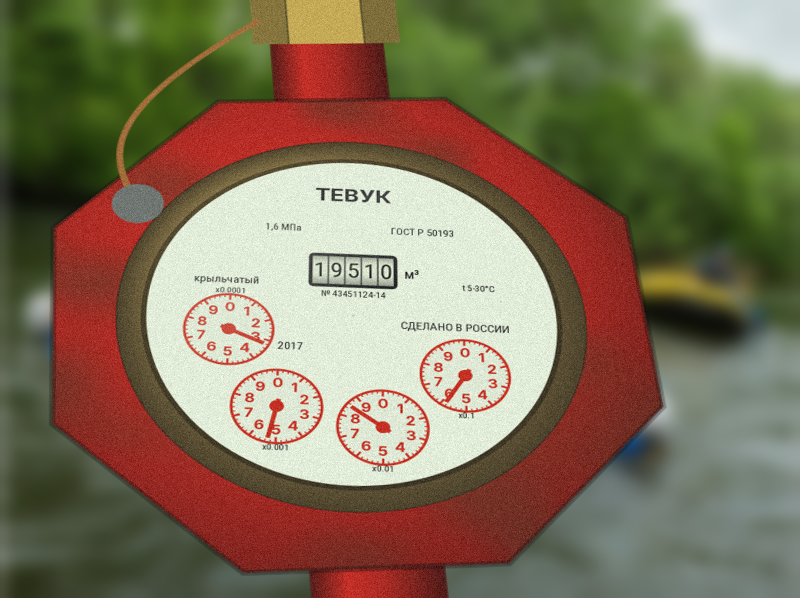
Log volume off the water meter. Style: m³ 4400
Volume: m³ 19510.5853
